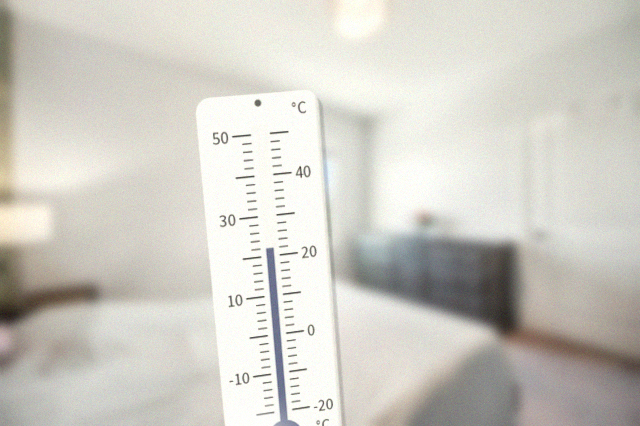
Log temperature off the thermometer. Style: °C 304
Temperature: °C 22
